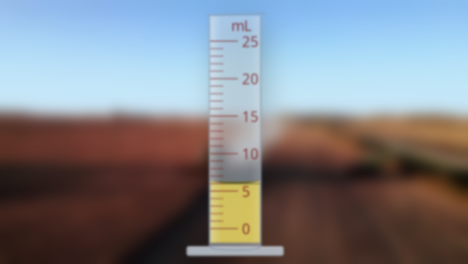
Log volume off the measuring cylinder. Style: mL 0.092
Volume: mL 6
